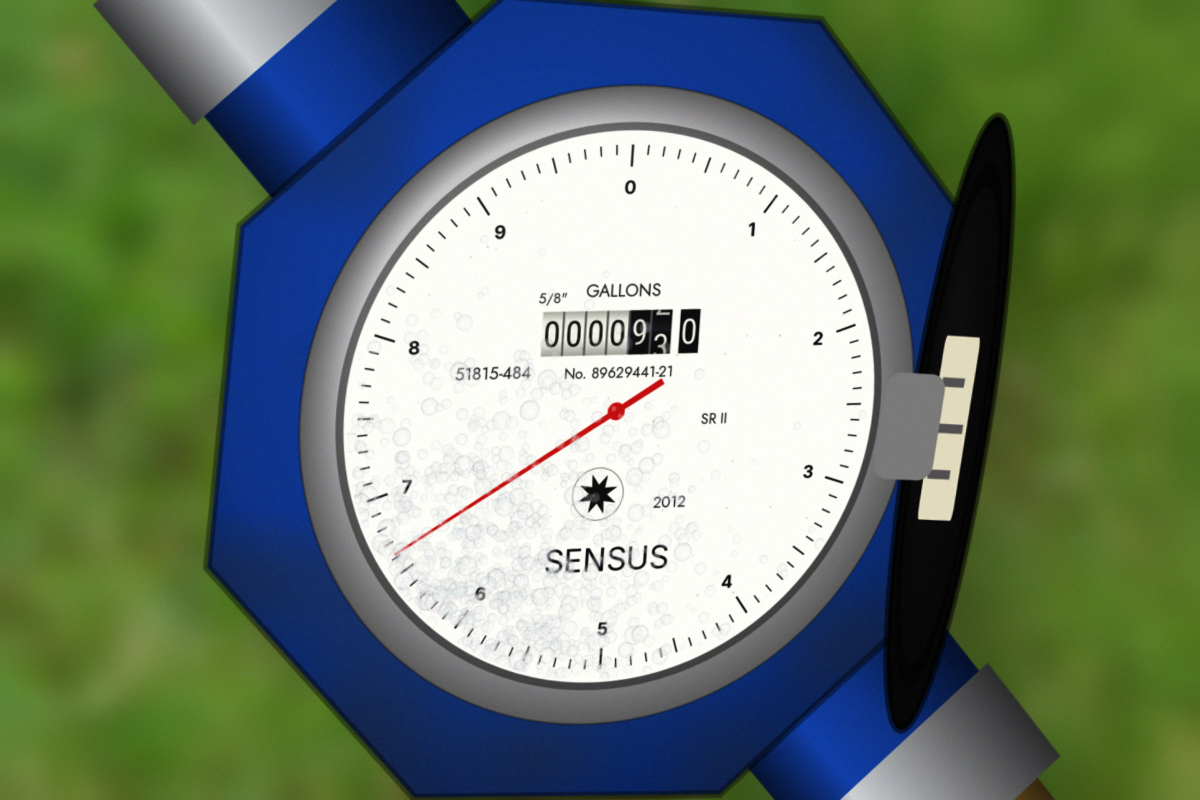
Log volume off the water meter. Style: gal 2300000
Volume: gal 926.6
